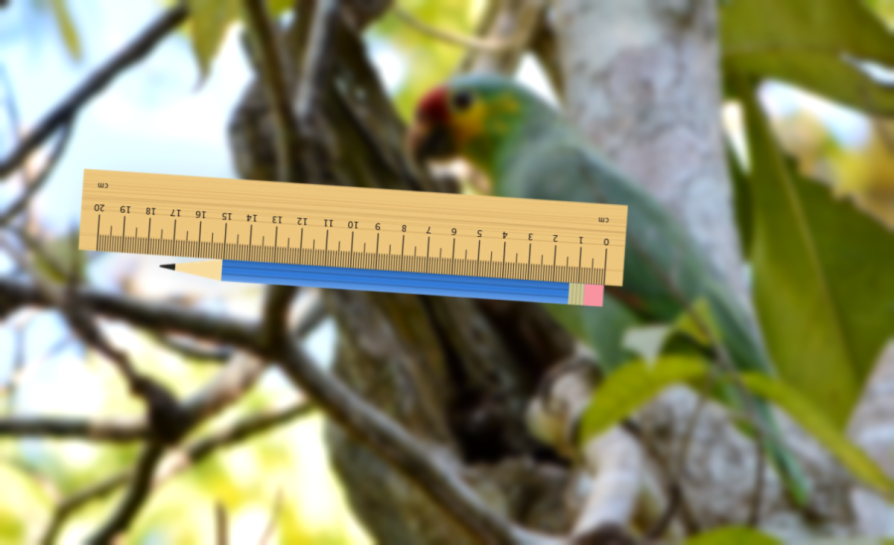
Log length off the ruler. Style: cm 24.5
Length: cm 17.5
